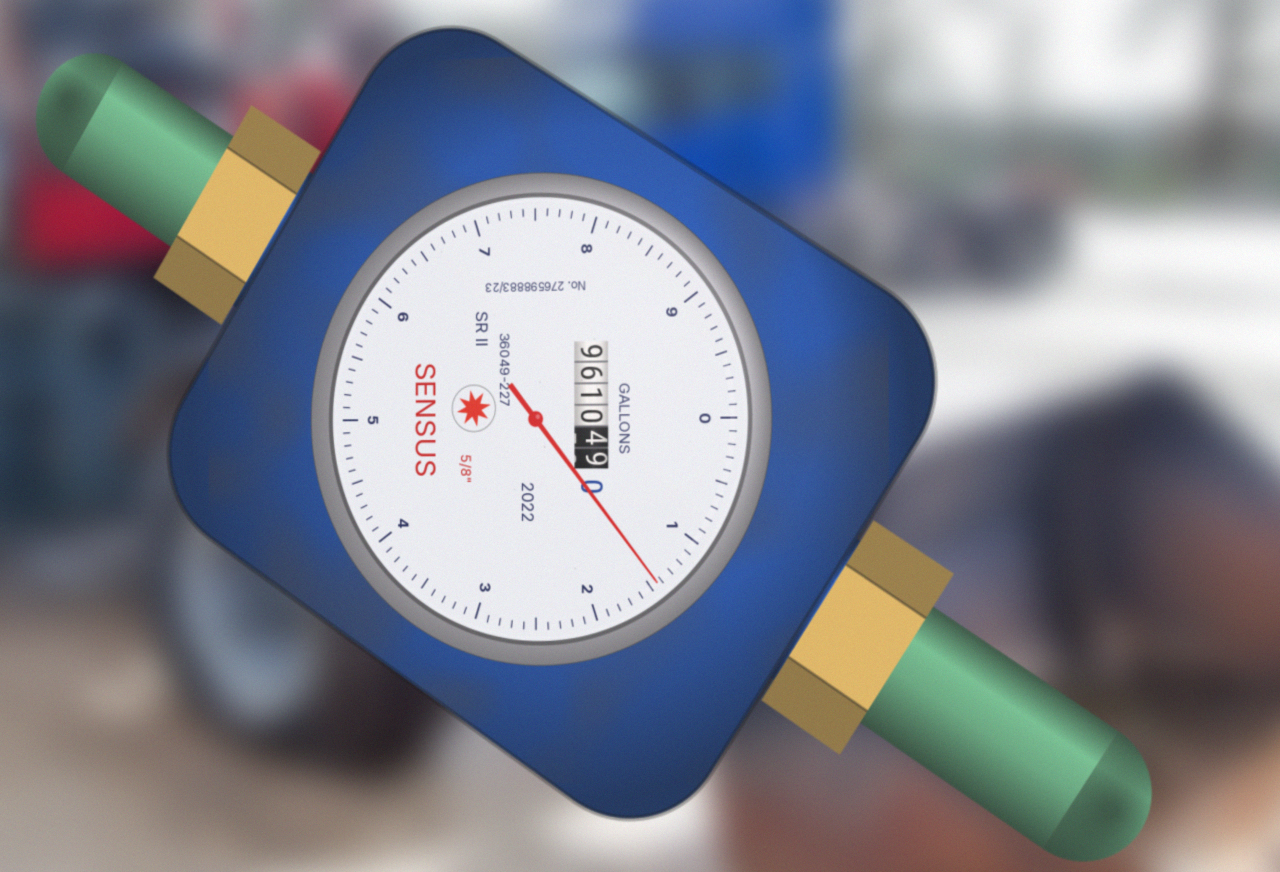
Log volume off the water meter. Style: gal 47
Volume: gal 9610491.4
